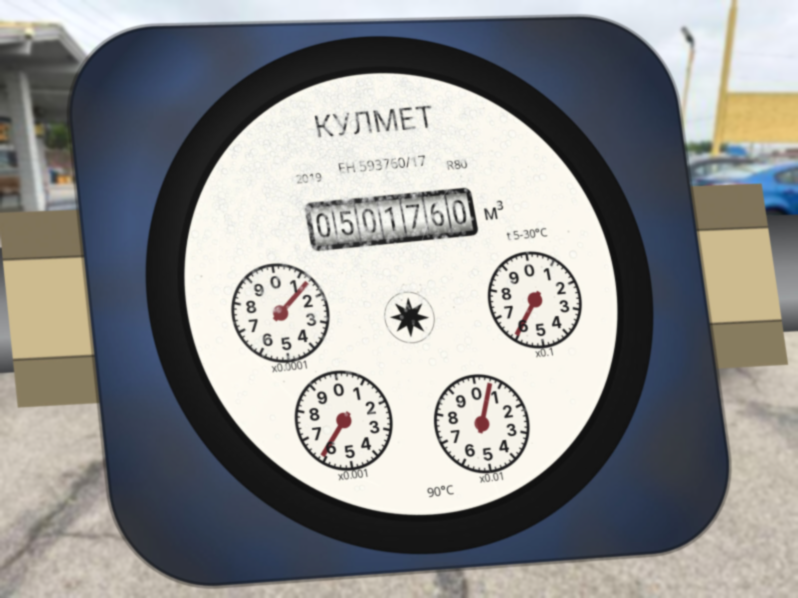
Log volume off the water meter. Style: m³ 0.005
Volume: m³ 501760.6061
